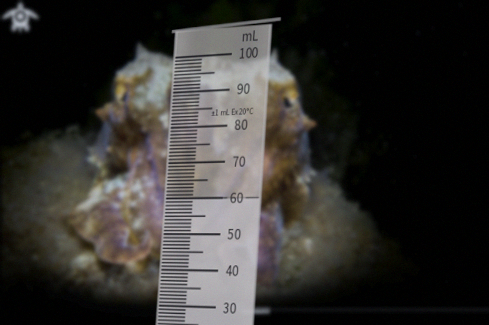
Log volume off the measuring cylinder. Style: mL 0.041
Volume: mL 60
